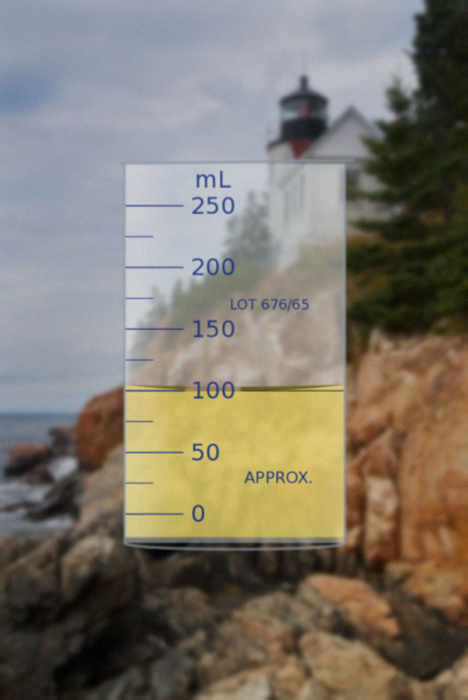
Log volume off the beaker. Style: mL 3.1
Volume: mL 100
